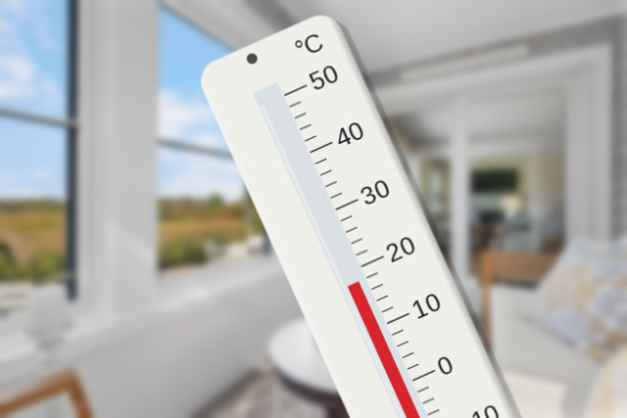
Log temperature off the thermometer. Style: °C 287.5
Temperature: °C 18
